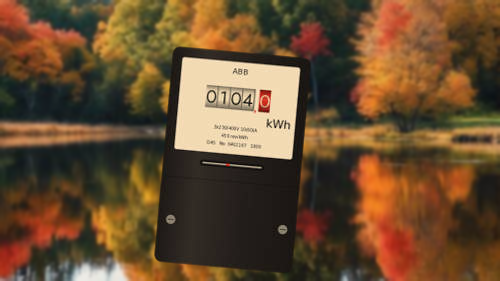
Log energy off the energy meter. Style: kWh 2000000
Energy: kWh 104.0
